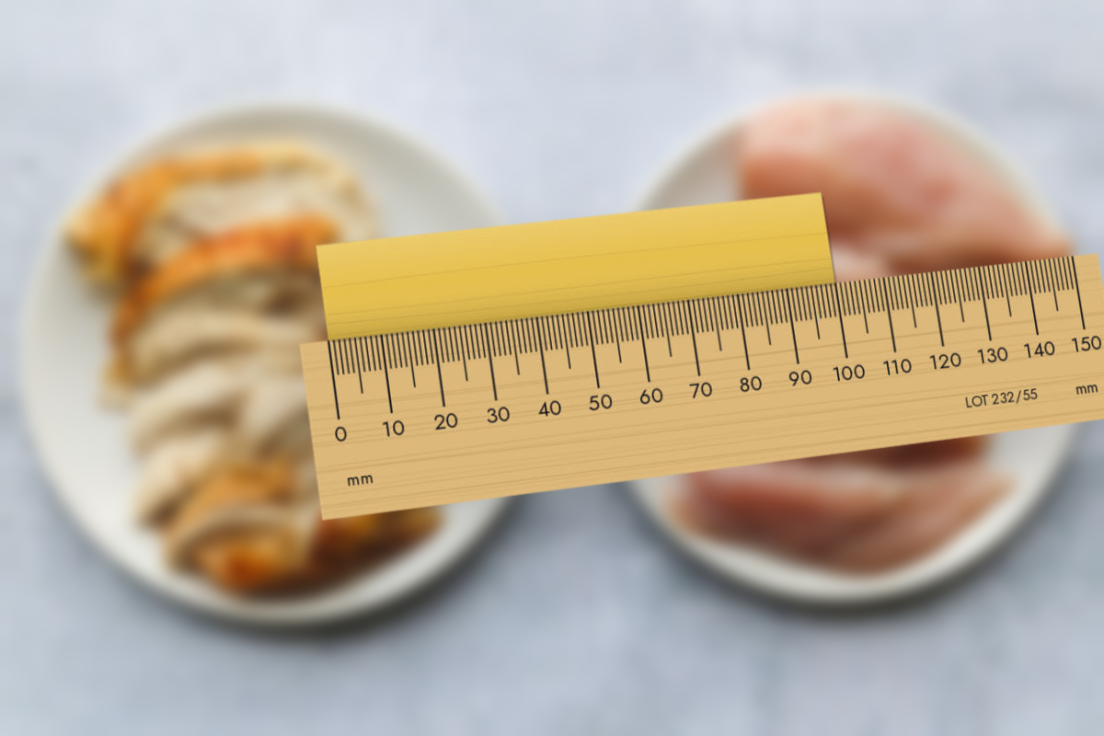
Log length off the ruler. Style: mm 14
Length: mm 100
